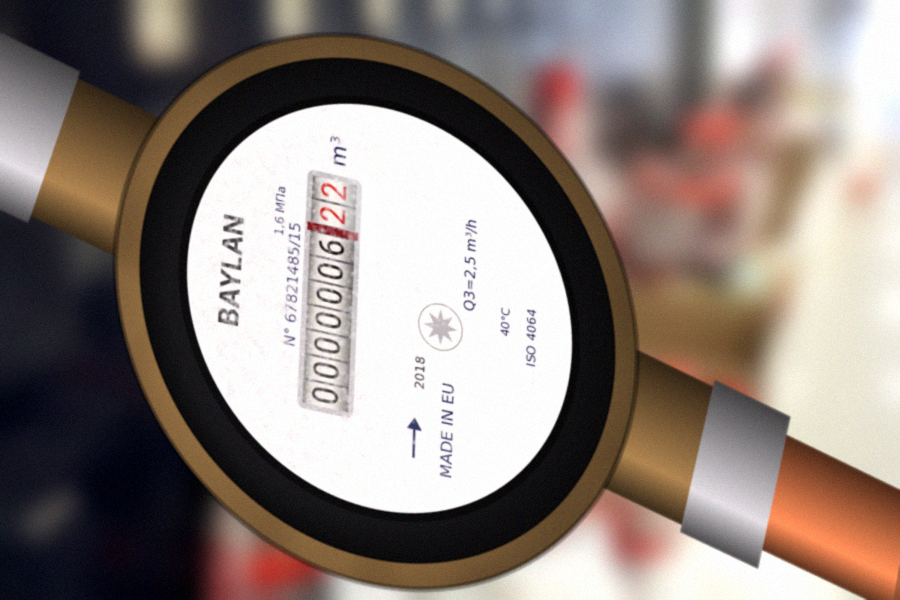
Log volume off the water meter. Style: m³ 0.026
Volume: m³ 6.22
